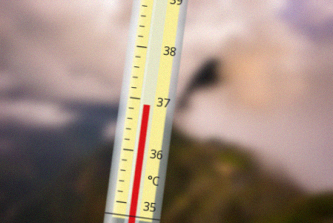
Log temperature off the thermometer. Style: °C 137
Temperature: °C 36.9
